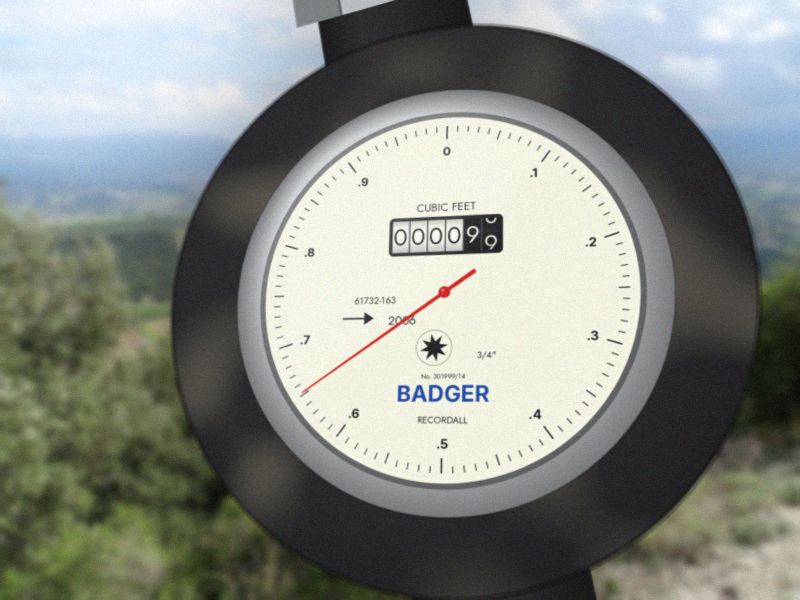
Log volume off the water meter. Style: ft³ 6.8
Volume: ft³ 98.65
